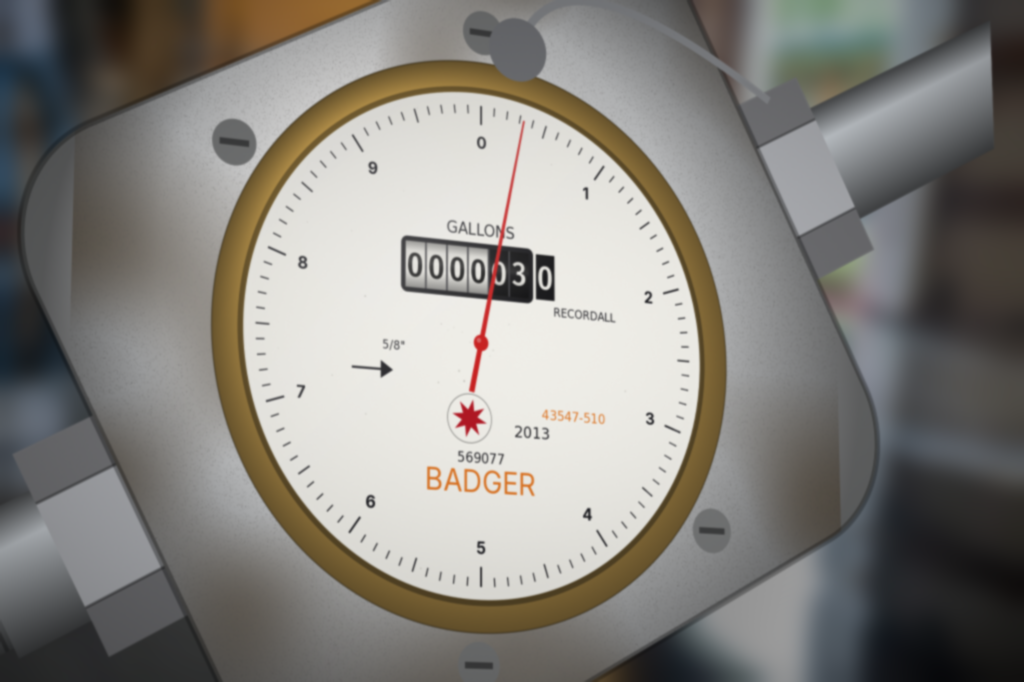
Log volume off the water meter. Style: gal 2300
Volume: gal 30.3
